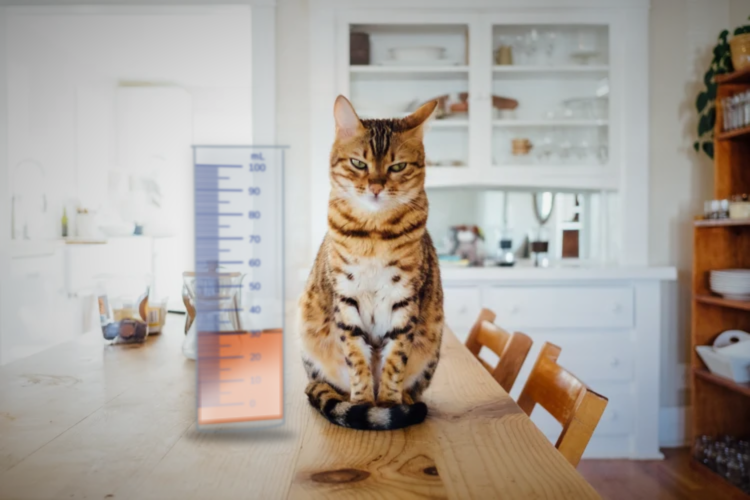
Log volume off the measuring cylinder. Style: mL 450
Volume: mL 30
